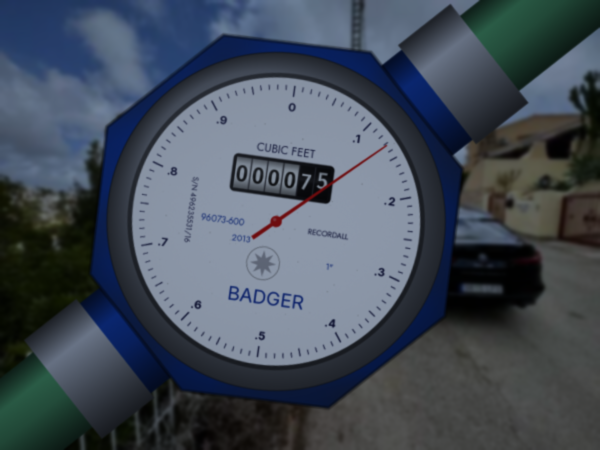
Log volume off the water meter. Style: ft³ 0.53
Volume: ft³ 75.13
